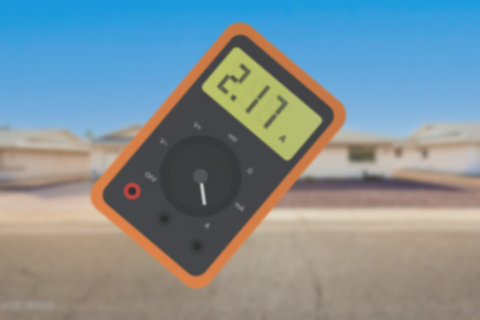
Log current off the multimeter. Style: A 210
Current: A 2.17
